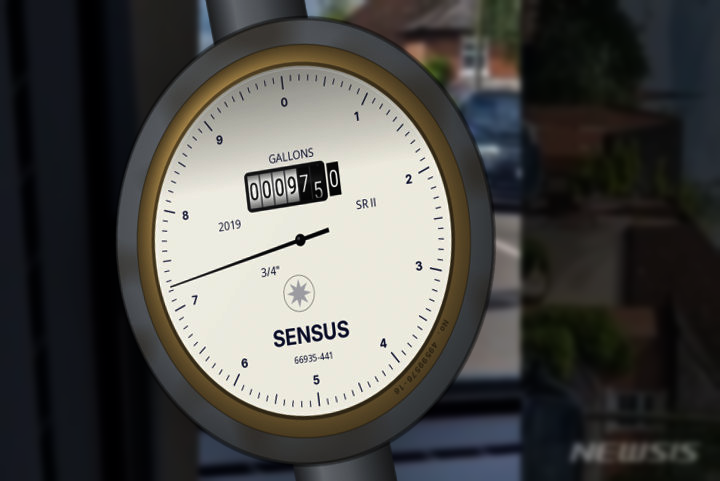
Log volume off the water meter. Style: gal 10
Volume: gal 9747.2
